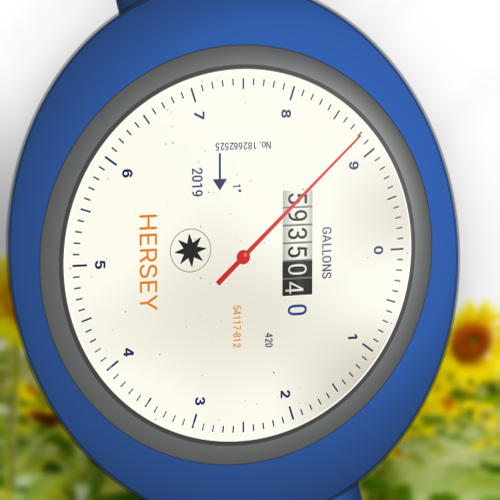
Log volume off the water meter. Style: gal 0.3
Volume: gal 5935038.8
